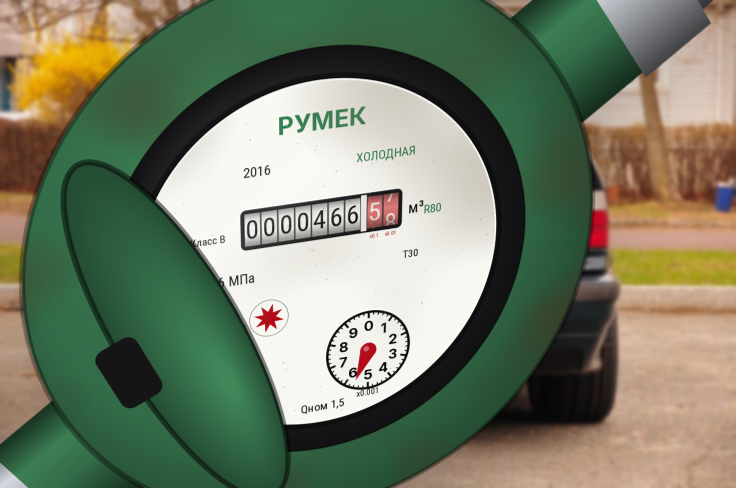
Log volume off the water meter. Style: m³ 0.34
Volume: m³ 466.575
